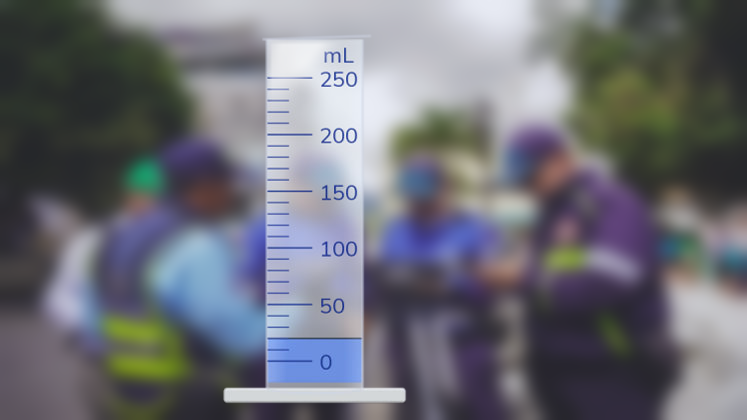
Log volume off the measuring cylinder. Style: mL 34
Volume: mL 20
